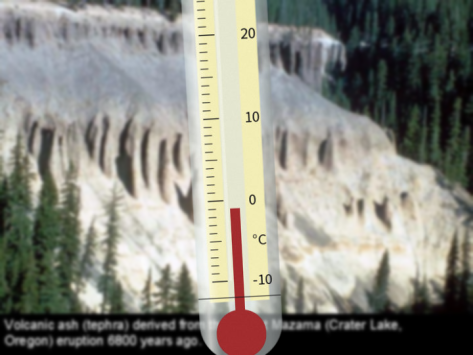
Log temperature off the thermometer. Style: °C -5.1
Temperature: °C -1
